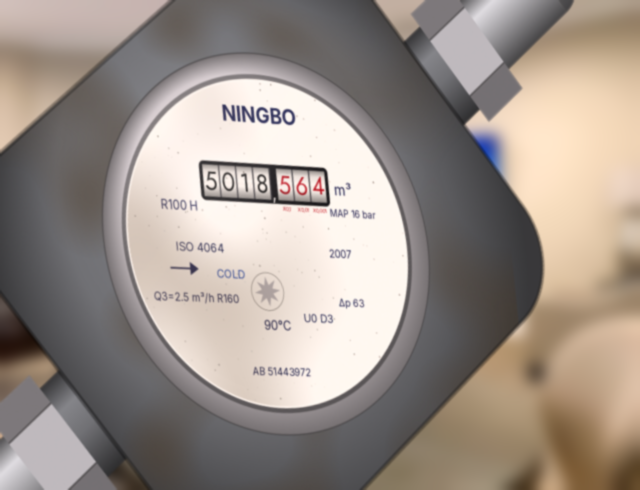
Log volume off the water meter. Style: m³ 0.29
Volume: m³ 5018.564
